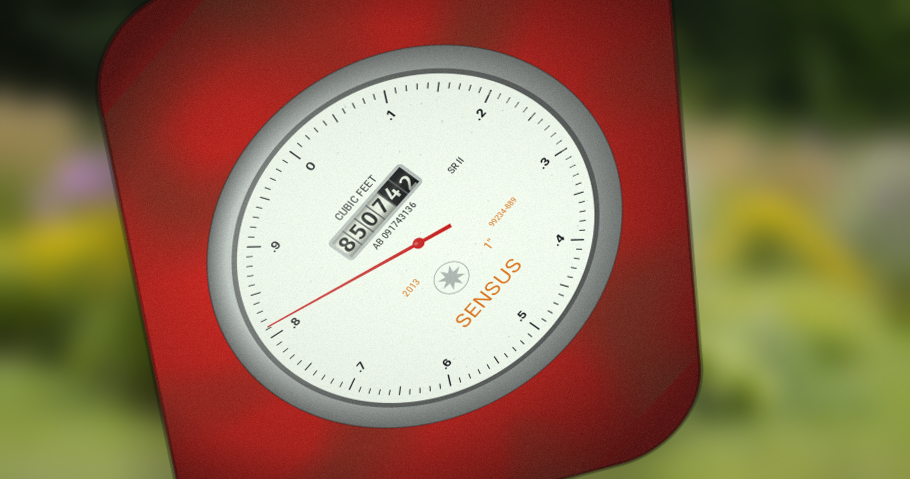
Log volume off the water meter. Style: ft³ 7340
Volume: ft³ 850741.81
